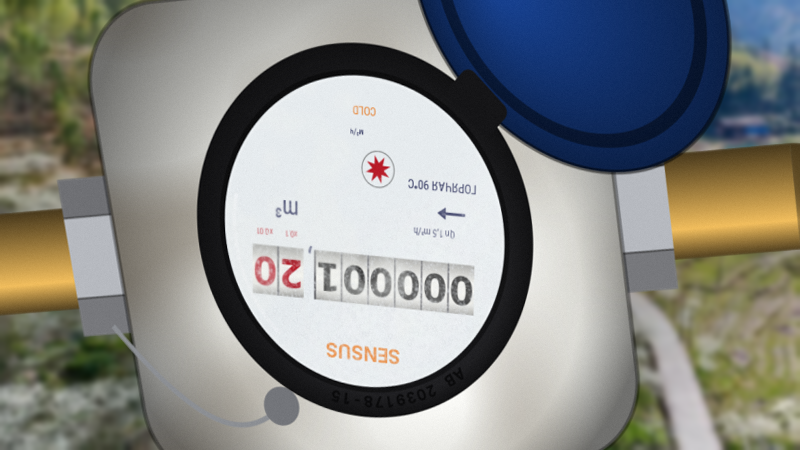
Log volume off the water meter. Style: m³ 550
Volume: m³ 1.20
